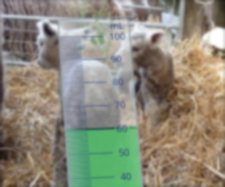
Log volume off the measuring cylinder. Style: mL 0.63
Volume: mL 60
